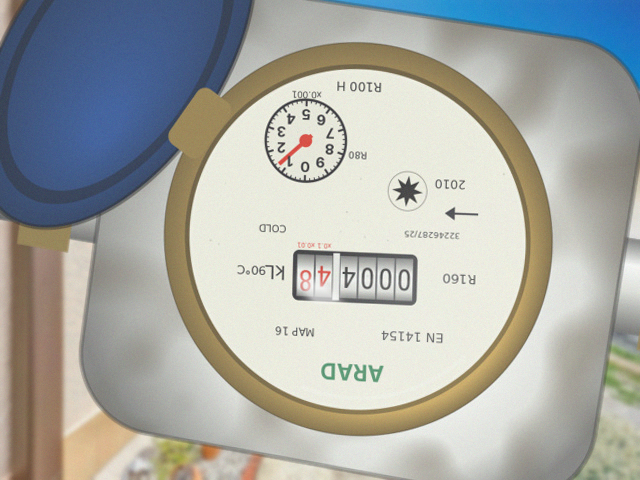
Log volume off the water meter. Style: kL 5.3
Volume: kL 4.481
